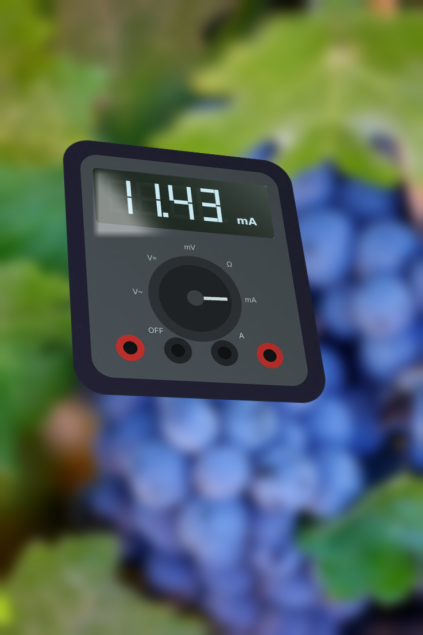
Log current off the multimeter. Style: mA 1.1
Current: mA 11.43
